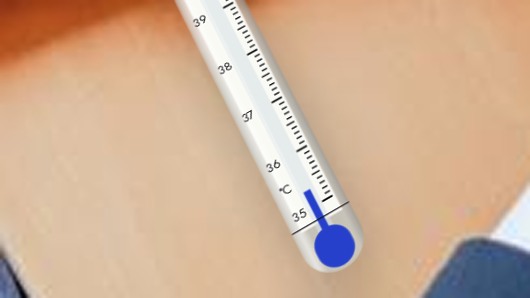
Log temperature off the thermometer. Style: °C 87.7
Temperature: °C 35.3
